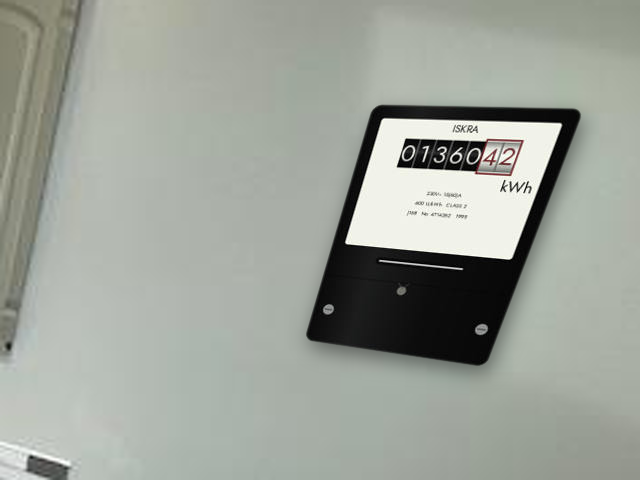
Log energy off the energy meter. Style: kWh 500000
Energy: kWh 1360.42
